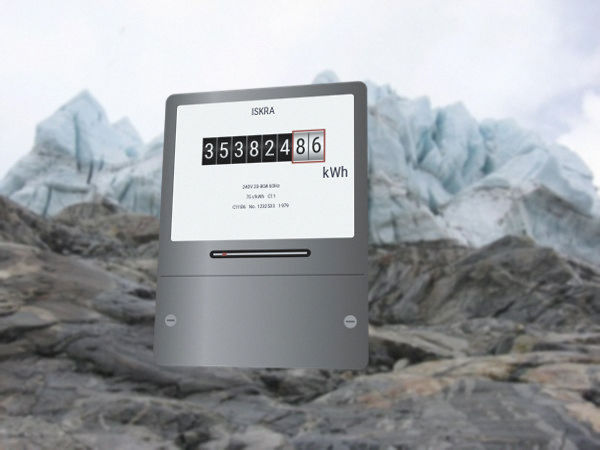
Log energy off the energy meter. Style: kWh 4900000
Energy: kWh 353824.86
